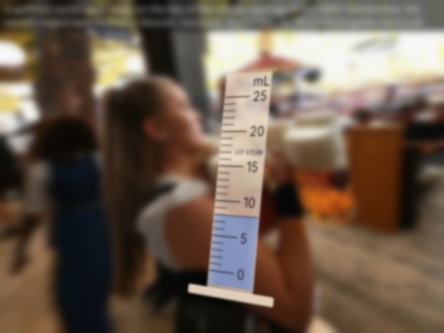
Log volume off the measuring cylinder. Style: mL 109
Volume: mL 8
